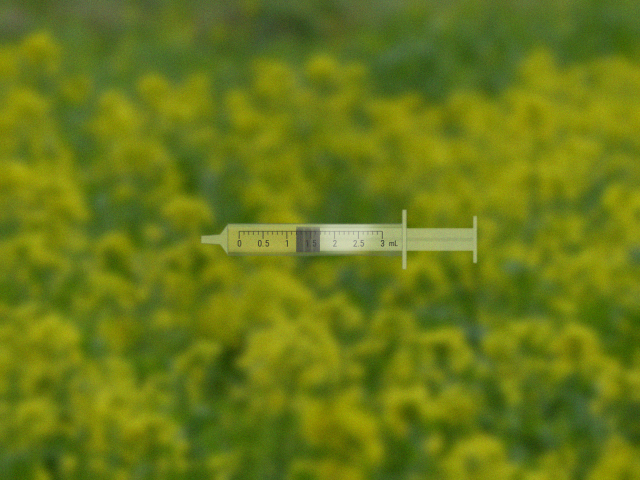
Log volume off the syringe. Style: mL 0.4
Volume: mL 1.2
